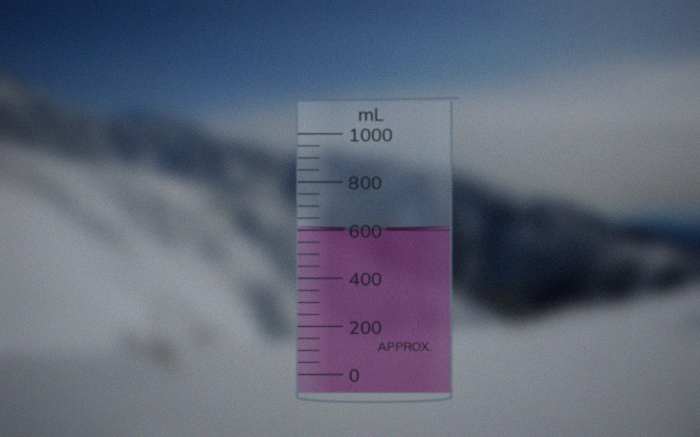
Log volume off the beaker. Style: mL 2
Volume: mL 600
